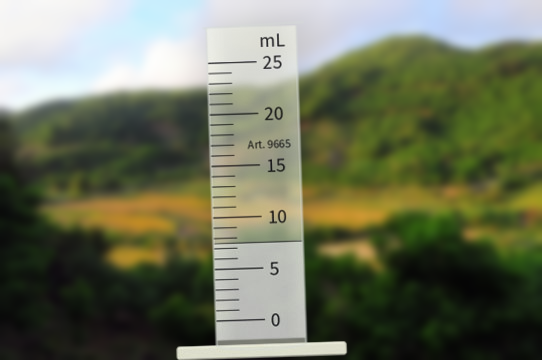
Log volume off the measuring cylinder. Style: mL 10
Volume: mL 7.5
